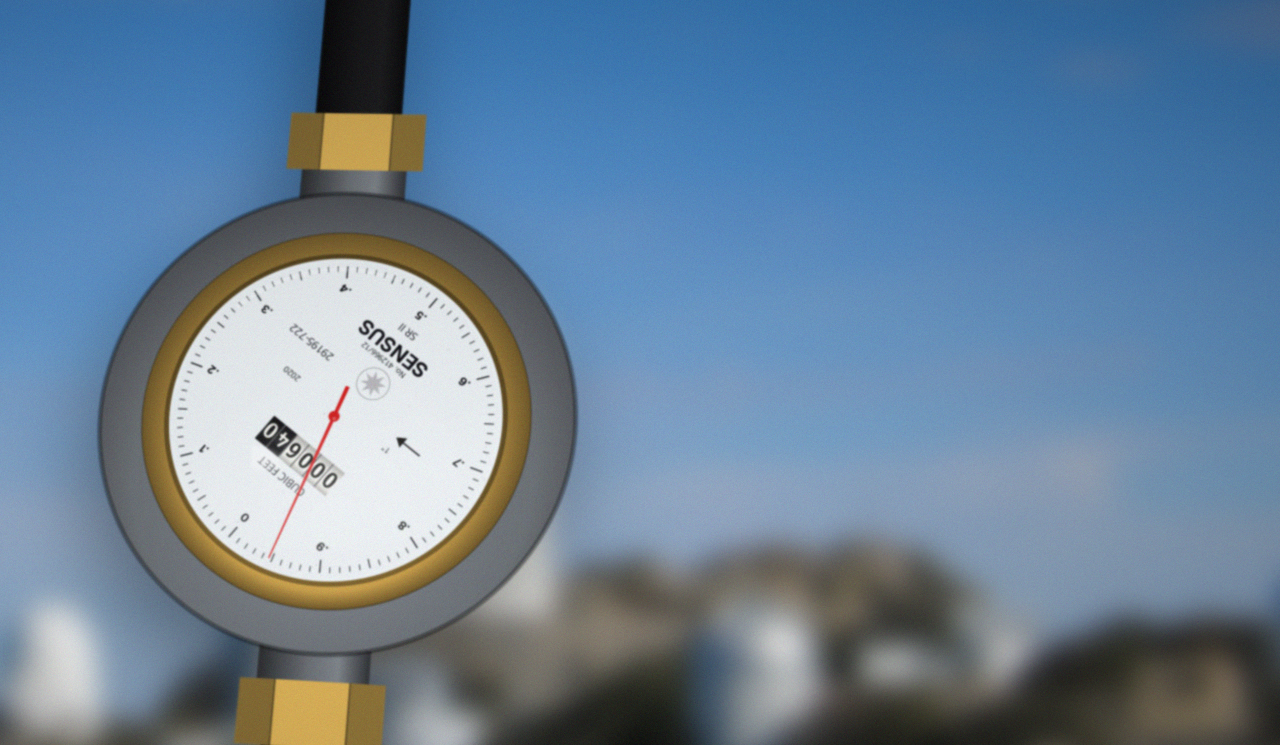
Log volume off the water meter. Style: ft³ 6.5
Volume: ft³ 639.95
